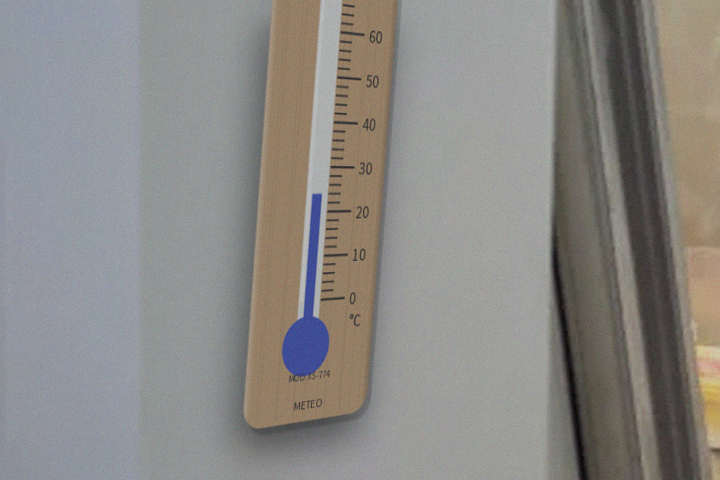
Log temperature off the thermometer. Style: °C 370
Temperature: °C 24
